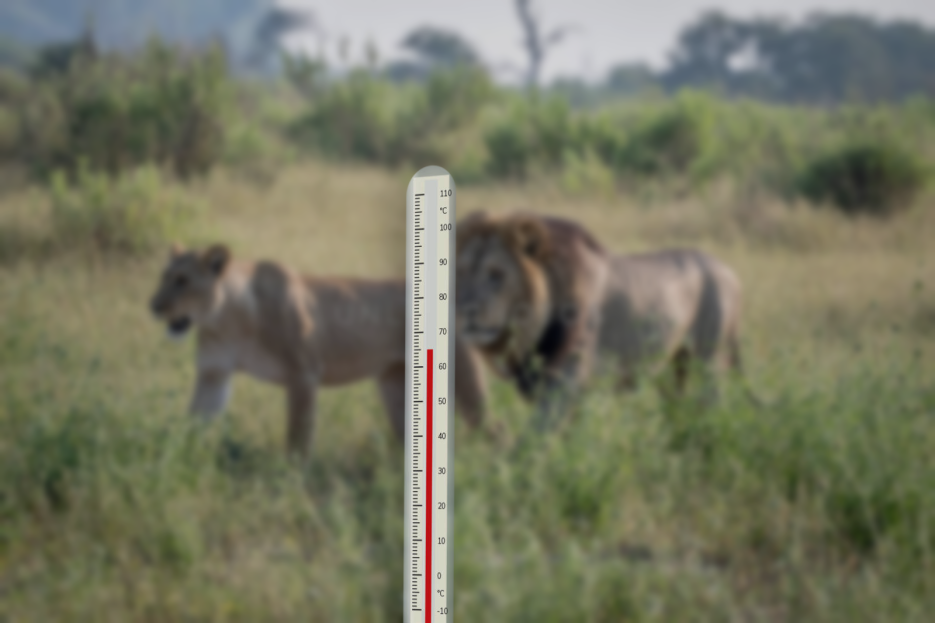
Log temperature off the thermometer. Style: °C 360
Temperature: °C 65
